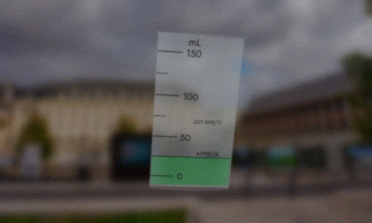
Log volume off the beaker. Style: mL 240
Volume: mL 25
